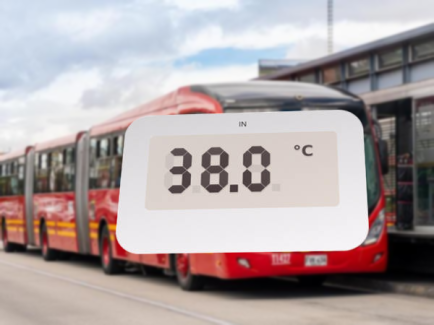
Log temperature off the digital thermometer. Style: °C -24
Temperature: °C 38.0
